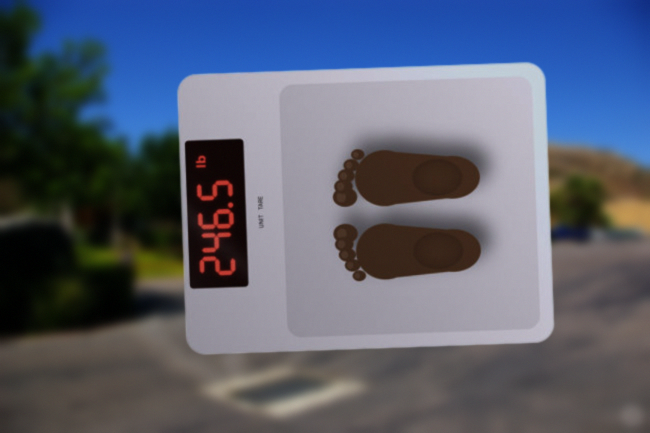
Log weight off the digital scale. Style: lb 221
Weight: lb 246.5
